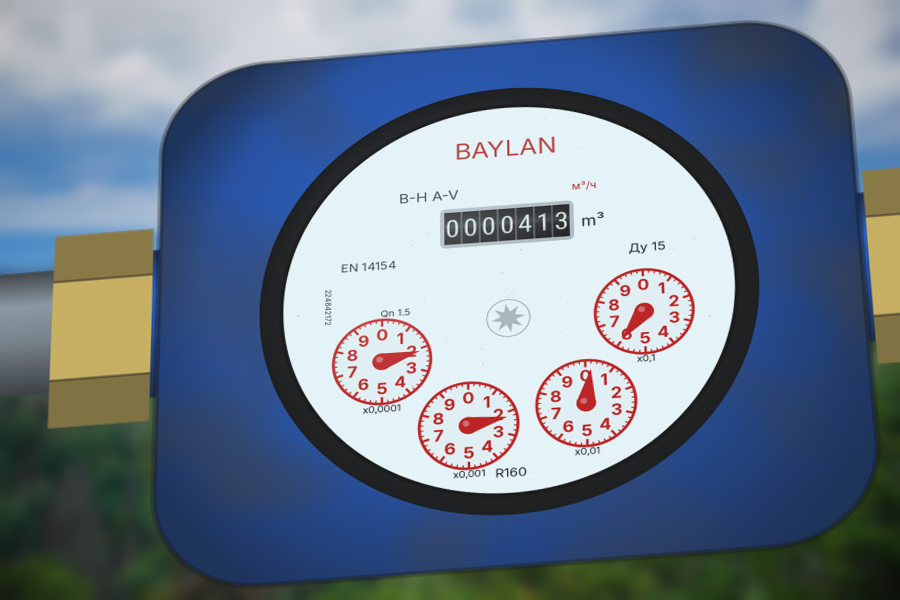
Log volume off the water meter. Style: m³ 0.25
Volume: m³ 413.6022
